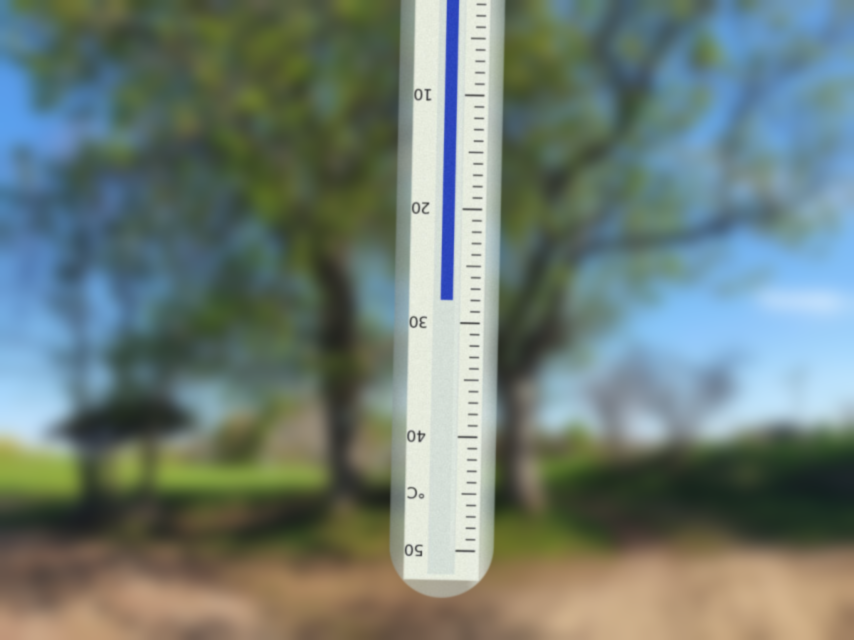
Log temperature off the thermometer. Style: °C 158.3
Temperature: °C 28
